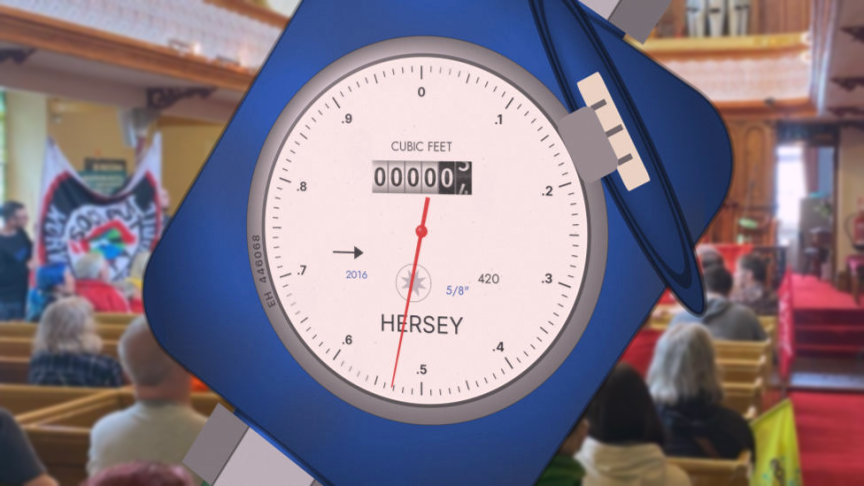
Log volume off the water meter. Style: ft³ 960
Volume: ft³ 3.53
